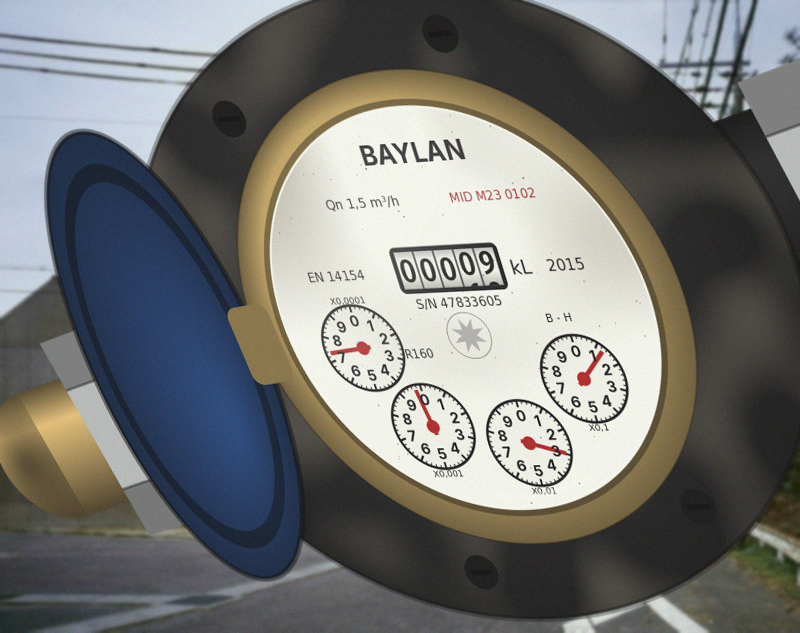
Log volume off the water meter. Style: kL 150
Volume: kL 9.1297
